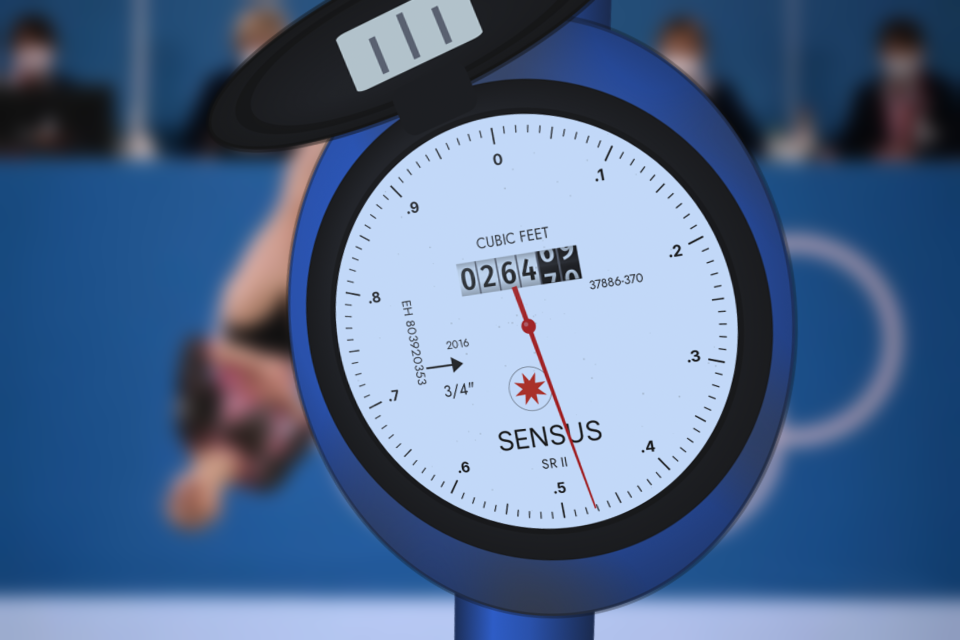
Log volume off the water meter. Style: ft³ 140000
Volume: ft³ 26469.47
